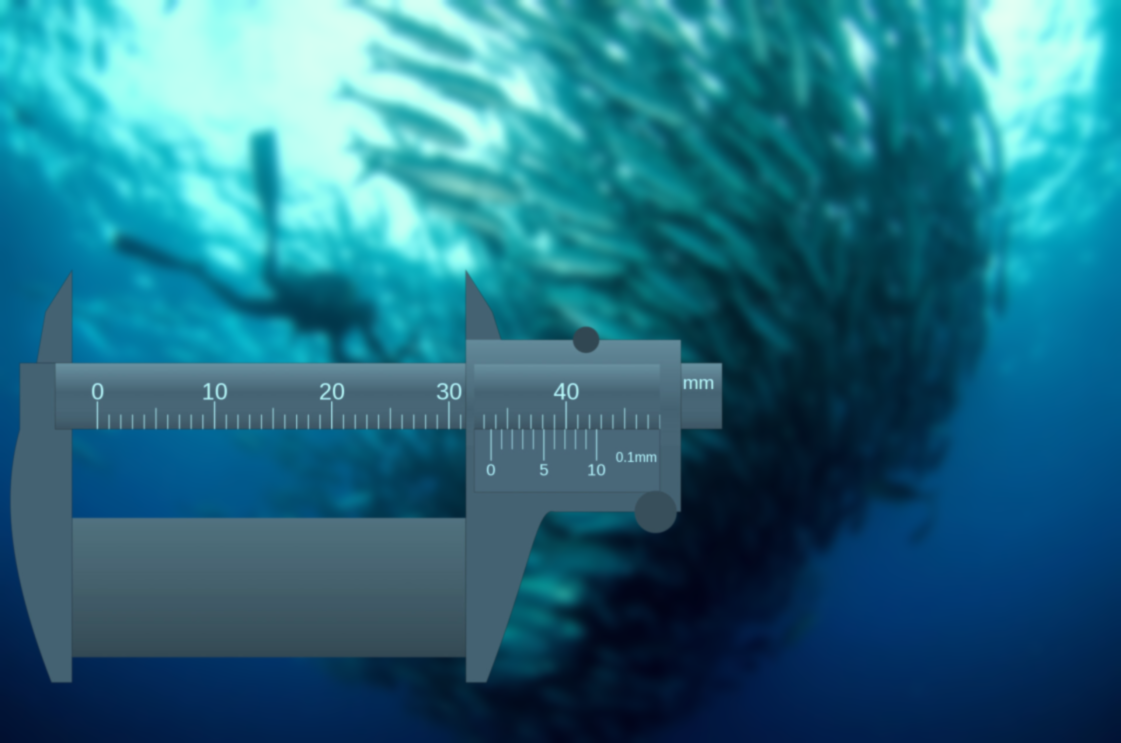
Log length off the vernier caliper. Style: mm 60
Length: mm 33.6
